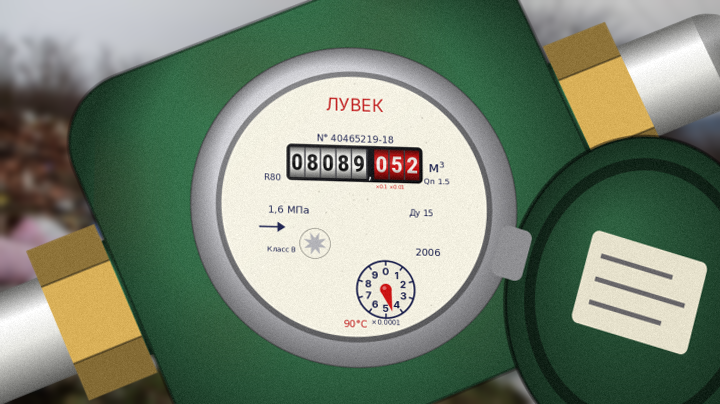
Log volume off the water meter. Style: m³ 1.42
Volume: m³ 8089.0524
